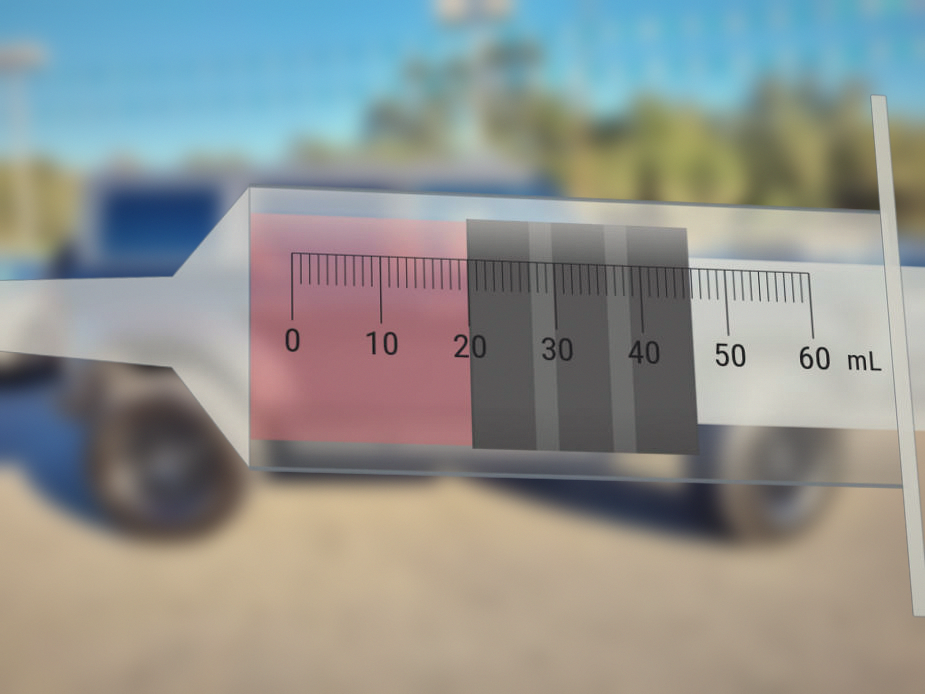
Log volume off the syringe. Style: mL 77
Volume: mL 20
